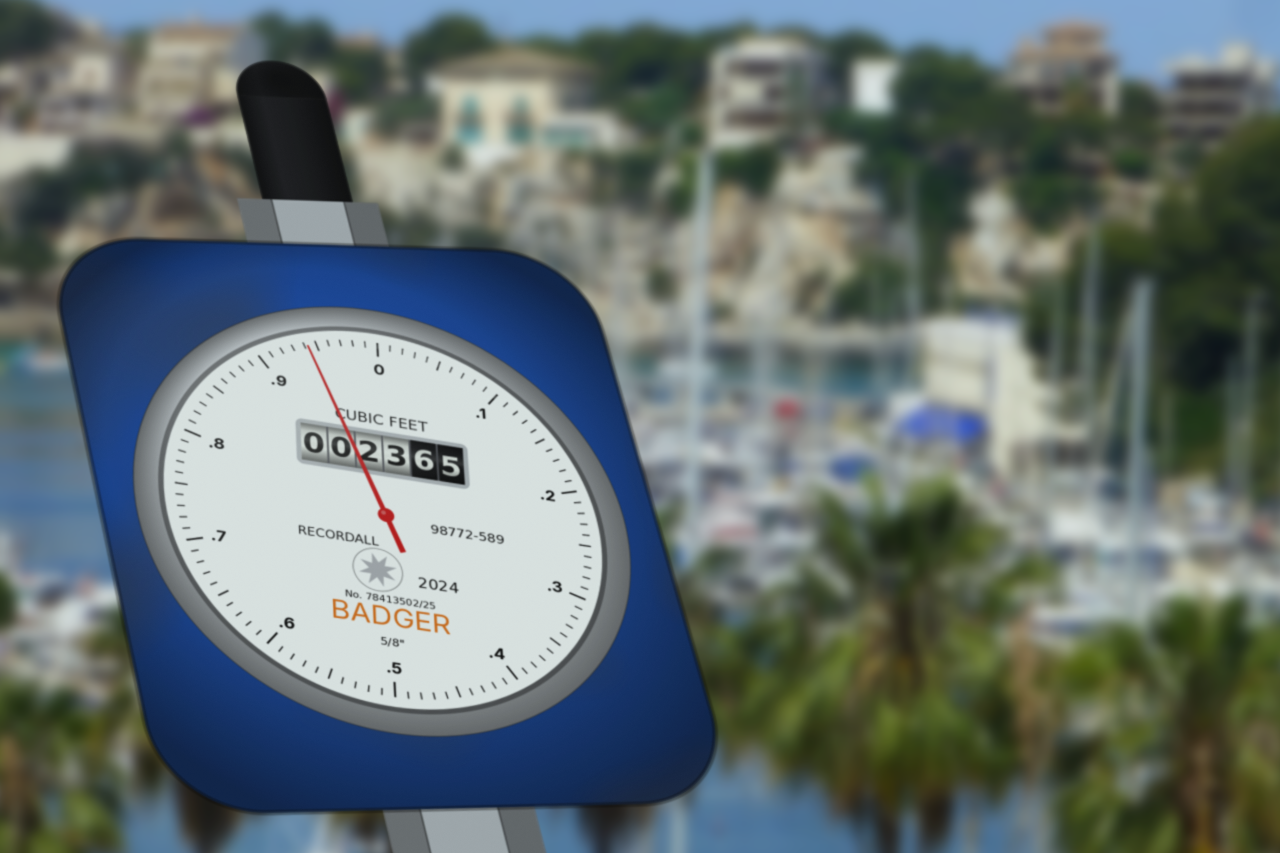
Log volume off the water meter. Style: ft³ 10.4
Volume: ft³ 2364.94
